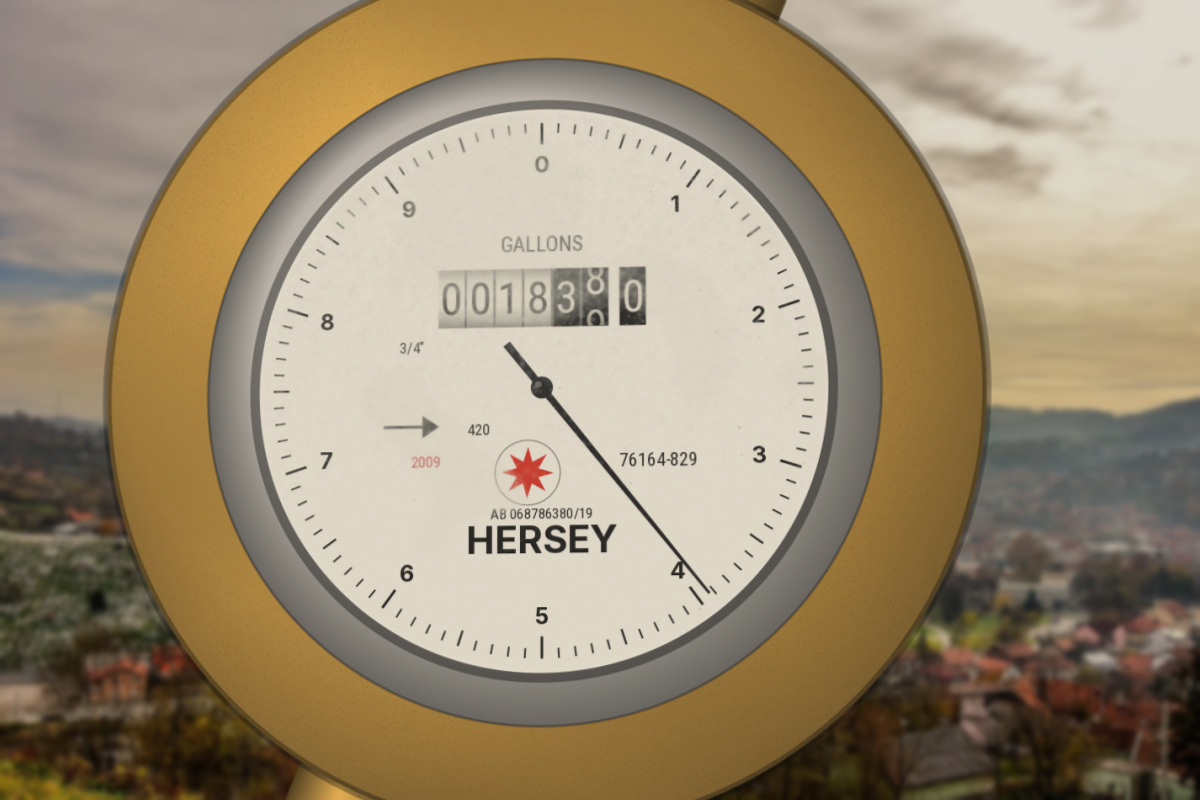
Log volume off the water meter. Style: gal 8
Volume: gal 18383.9
